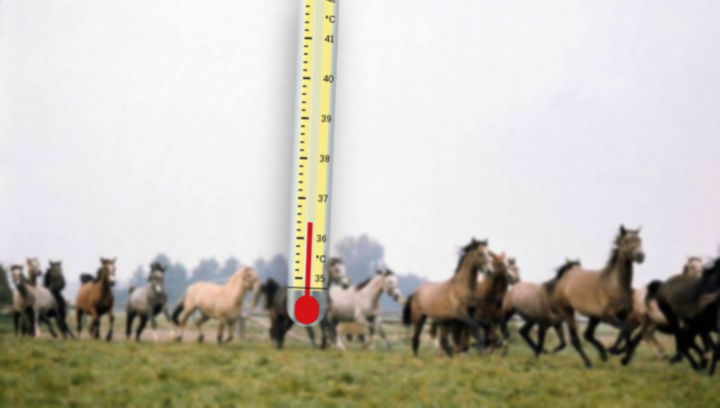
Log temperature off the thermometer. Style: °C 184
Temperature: °C 36.4
